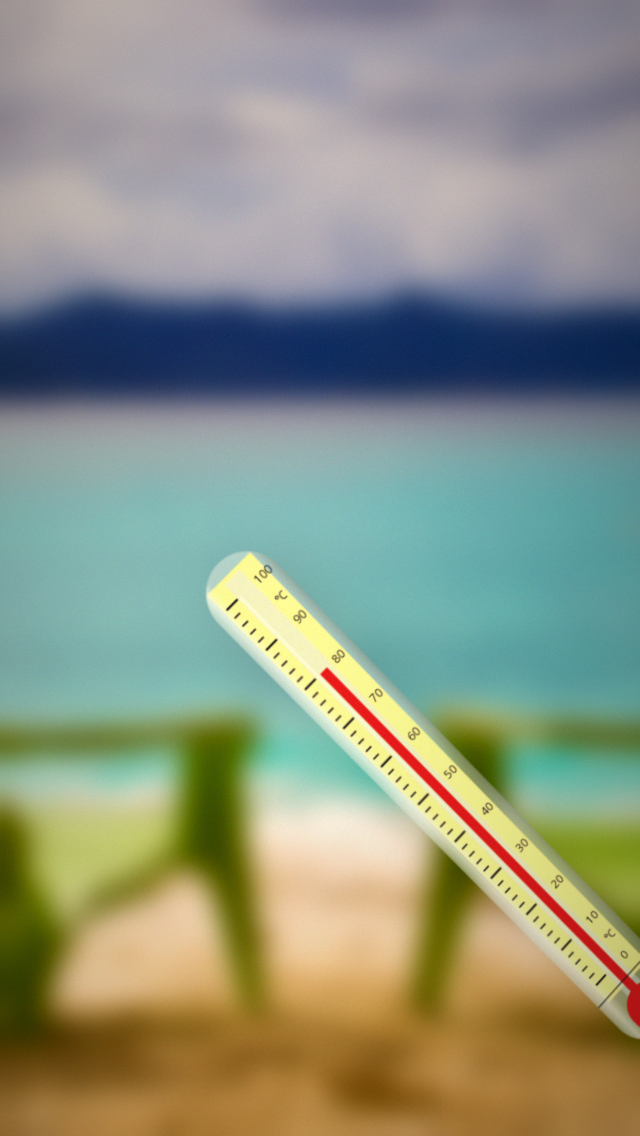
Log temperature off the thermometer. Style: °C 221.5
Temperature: °C 80
